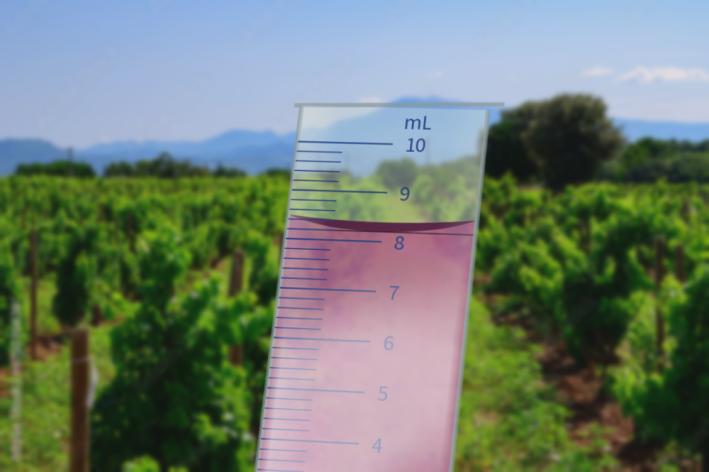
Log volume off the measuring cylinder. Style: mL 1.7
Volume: mL 8.2
